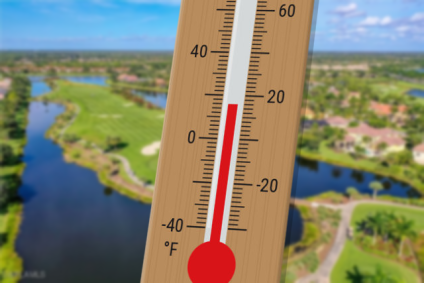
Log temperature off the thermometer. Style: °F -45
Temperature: °F 16
